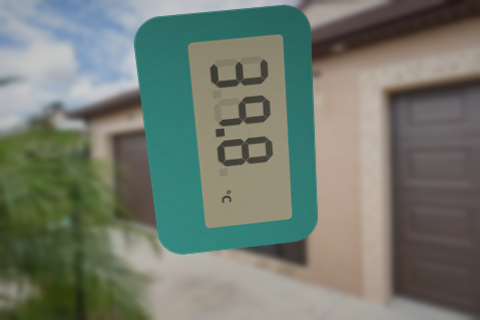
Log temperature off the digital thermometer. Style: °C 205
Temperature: °C 39.8
